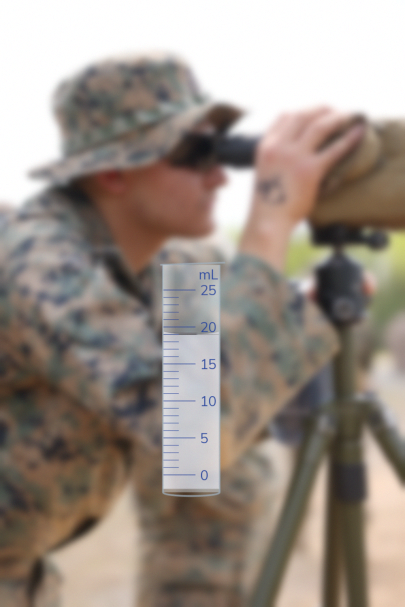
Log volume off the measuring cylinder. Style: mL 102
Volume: mL 19
